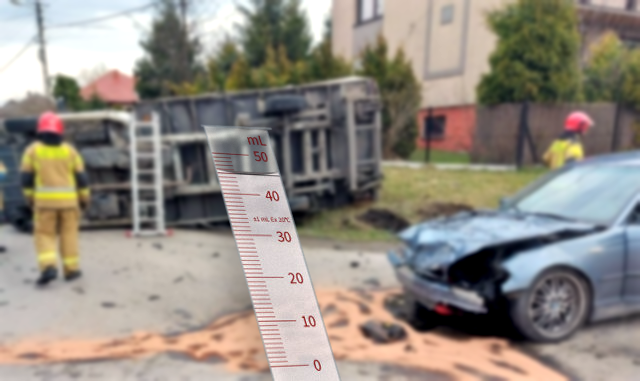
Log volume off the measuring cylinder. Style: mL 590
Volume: mL 45
